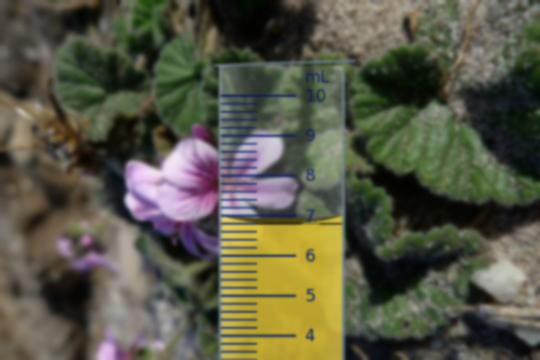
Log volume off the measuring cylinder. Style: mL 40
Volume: mL 6.8
